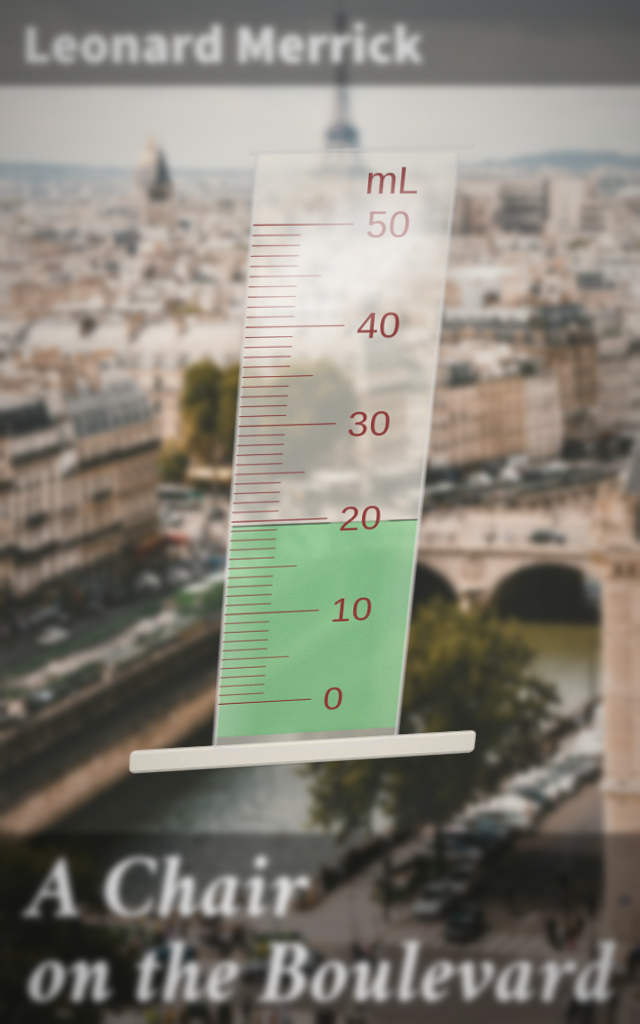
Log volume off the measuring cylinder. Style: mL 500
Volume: mL 19.5
